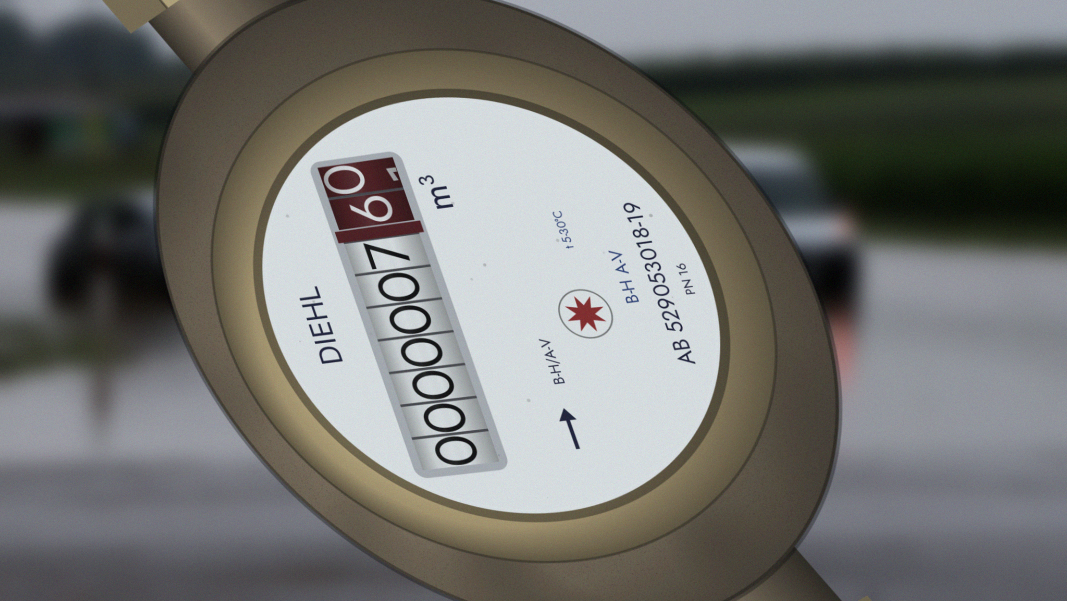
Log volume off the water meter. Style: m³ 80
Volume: m³ 7.60
